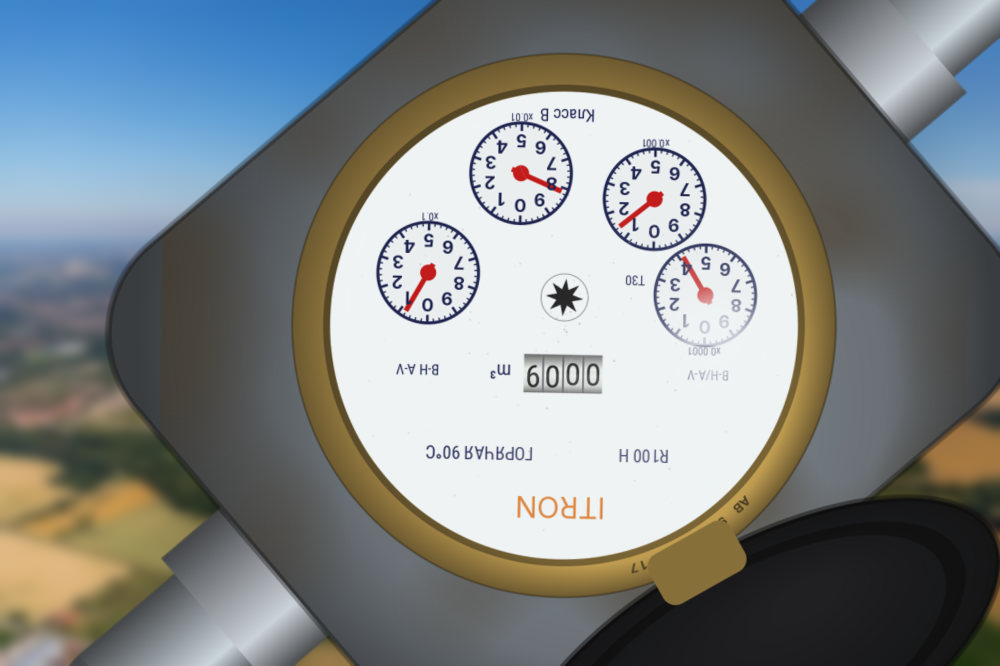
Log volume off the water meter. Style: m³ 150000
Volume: m³ 9.0814
